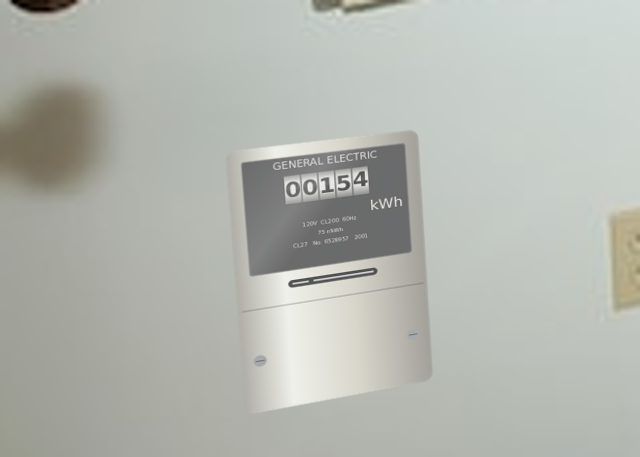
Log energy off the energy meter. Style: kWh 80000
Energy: kWh 154
